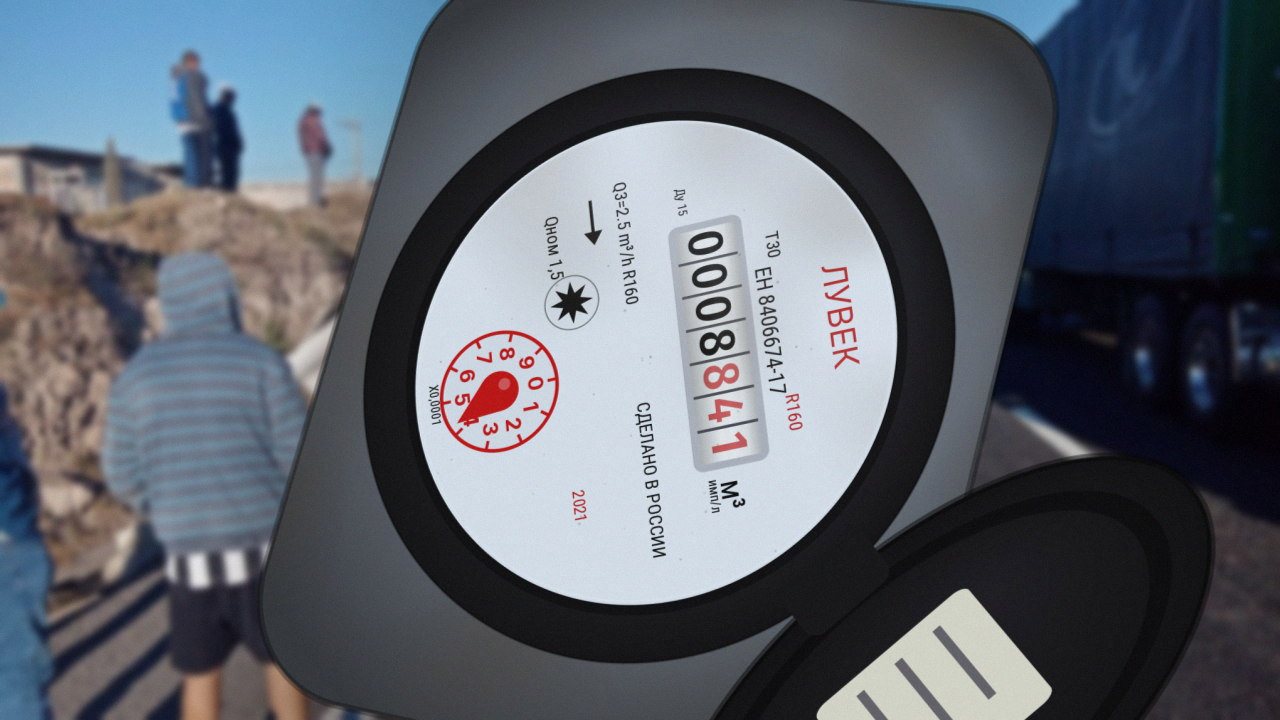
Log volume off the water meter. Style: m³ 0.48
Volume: m³ 8.8414
